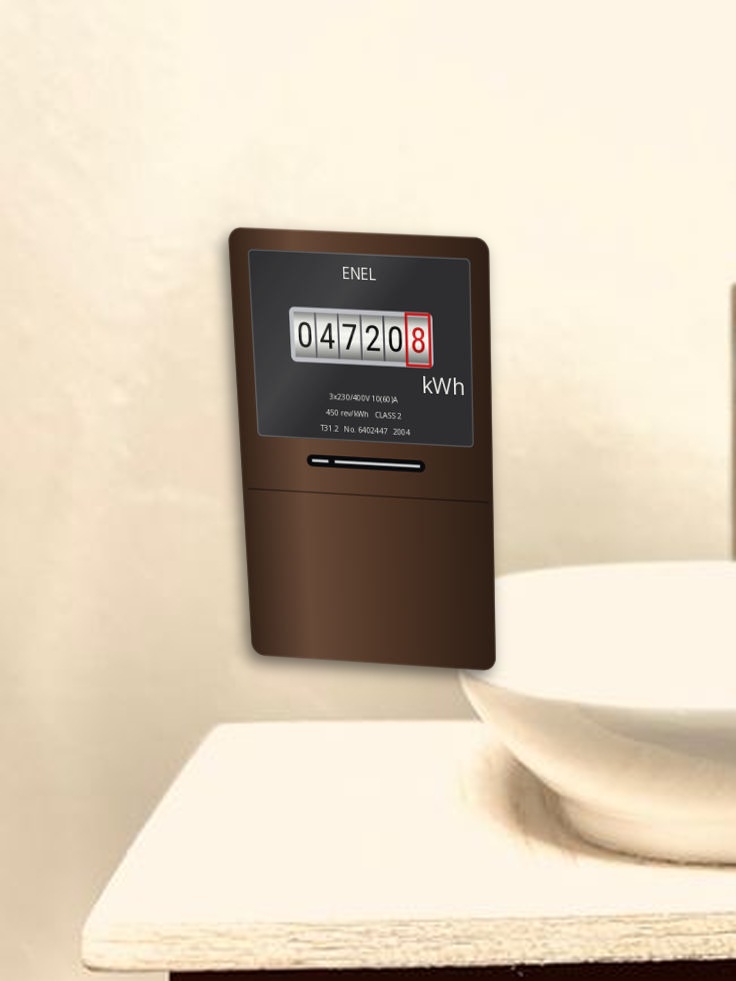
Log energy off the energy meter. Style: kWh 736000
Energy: kWh 4720.8
